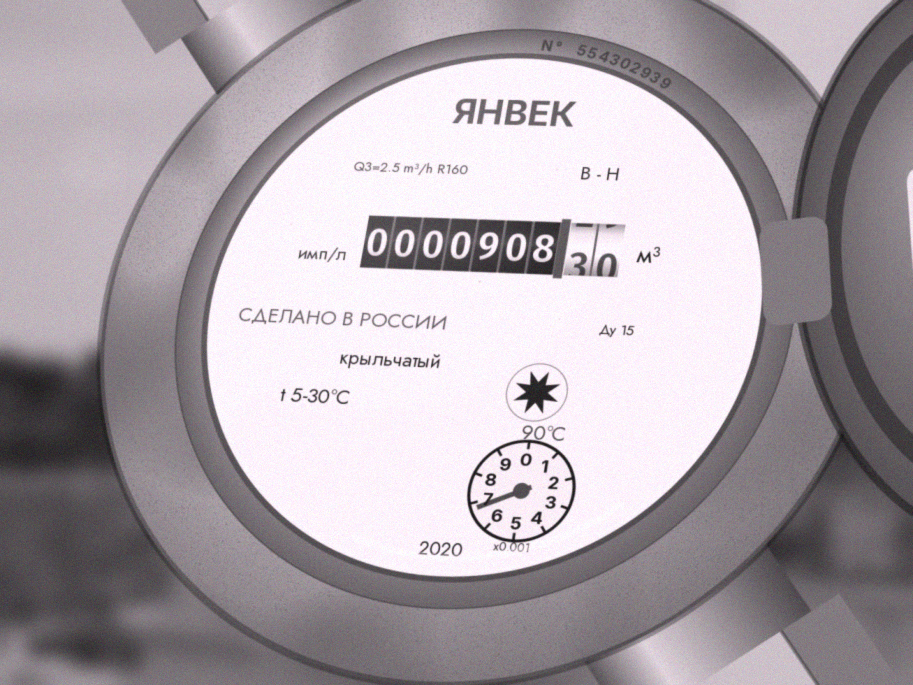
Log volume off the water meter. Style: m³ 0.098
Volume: m³ 908.296
